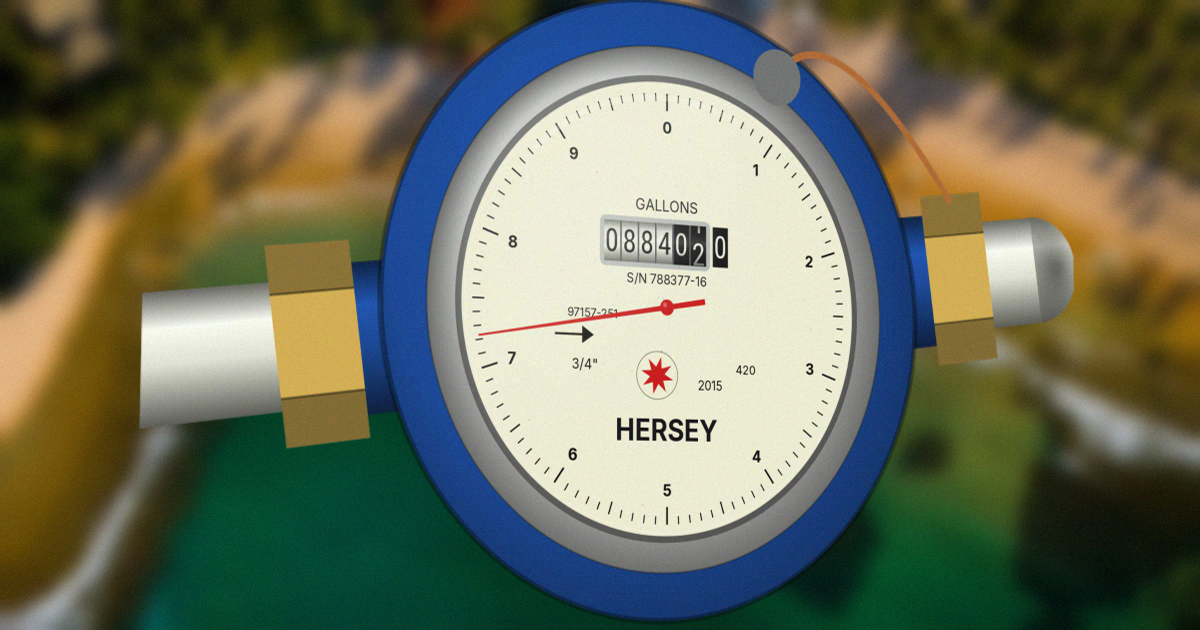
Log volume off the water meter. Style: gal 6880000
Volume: gal 884017.2
